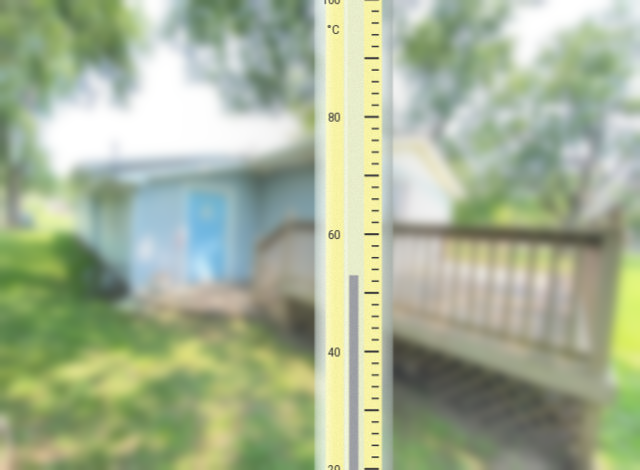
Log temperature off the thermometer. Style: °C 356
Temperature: °C 53
